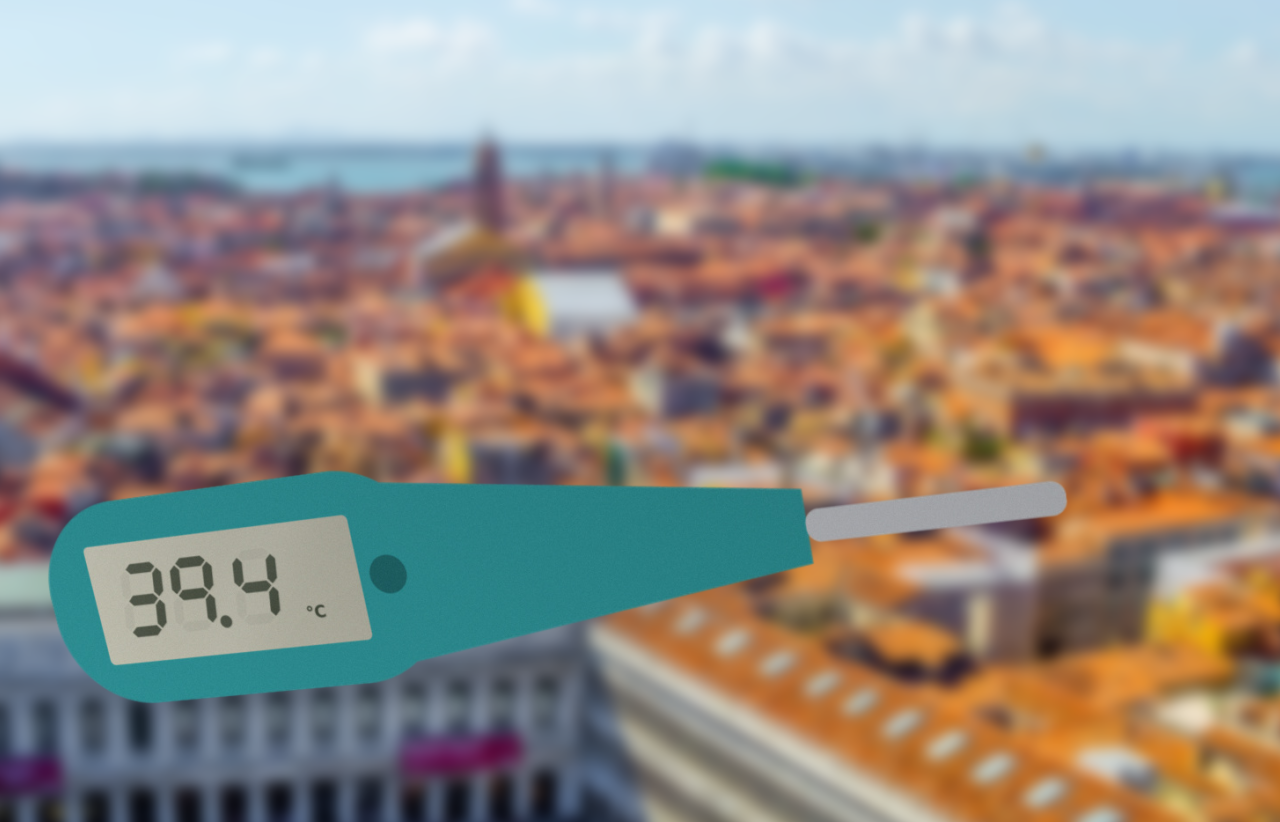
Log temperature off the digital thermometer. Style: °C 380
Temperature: °C 39.4
